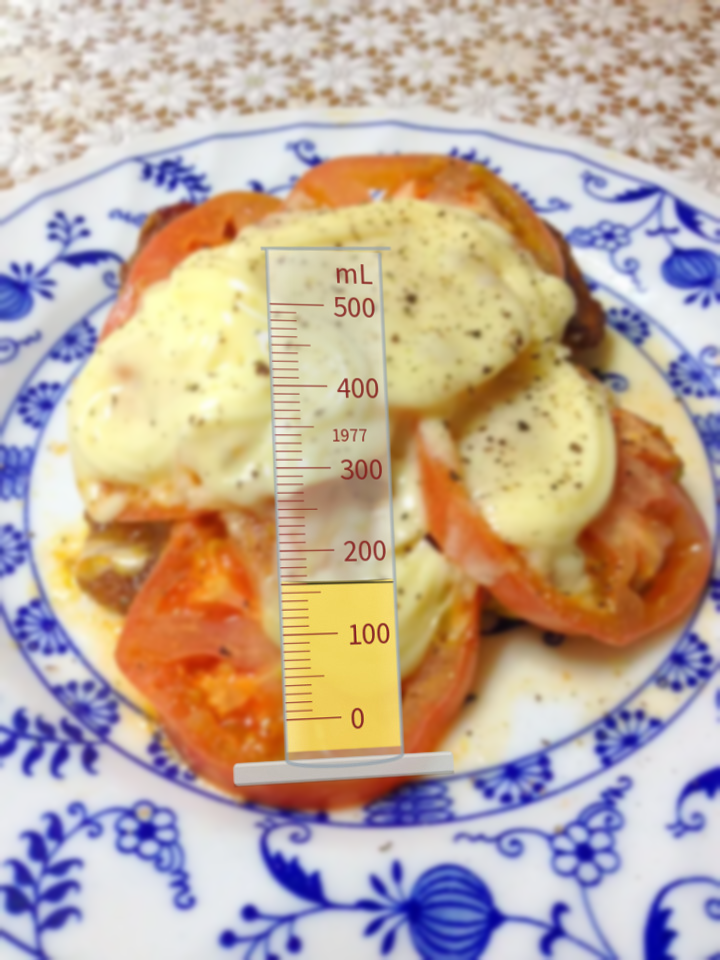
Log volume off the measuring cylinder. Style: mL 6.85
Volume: mL 160
